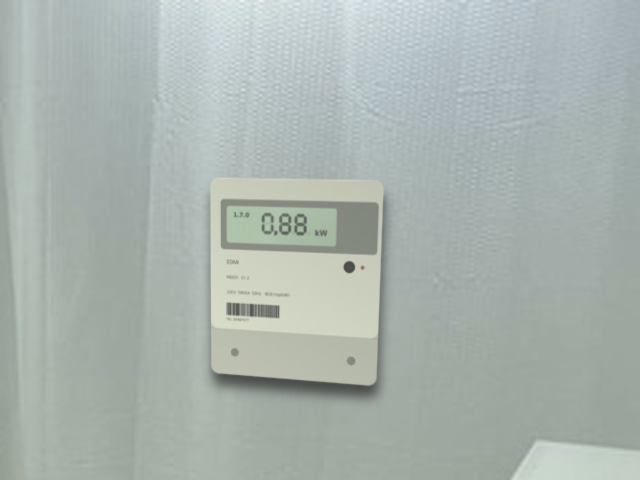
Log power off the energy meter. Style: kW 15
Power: kW 0.88
